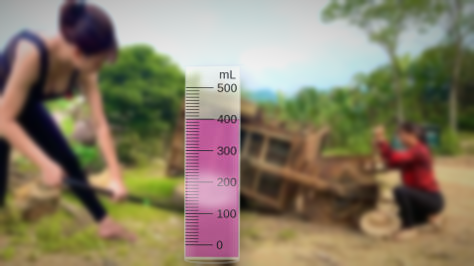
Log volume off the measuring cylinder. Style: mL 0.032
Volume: mL 400
